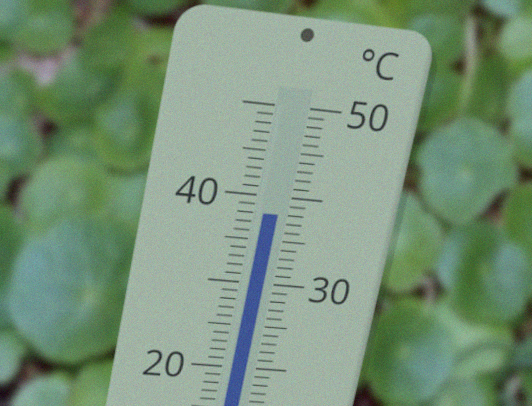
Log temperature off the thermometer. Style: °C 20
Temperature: °C 38
